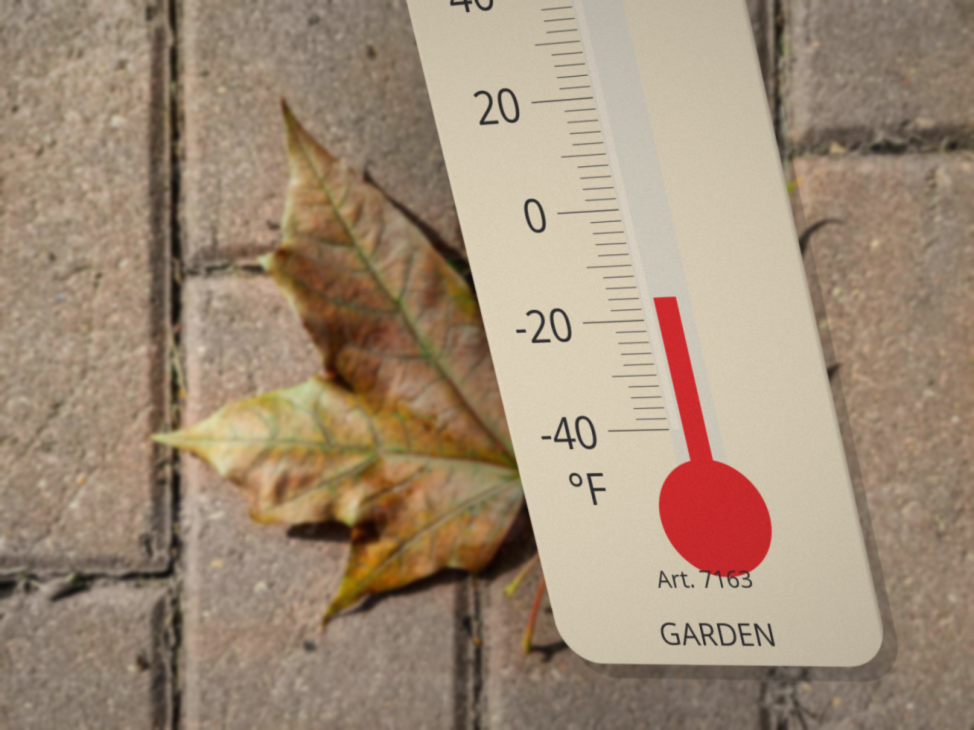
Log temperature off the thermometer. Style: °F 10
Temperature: °F -16
